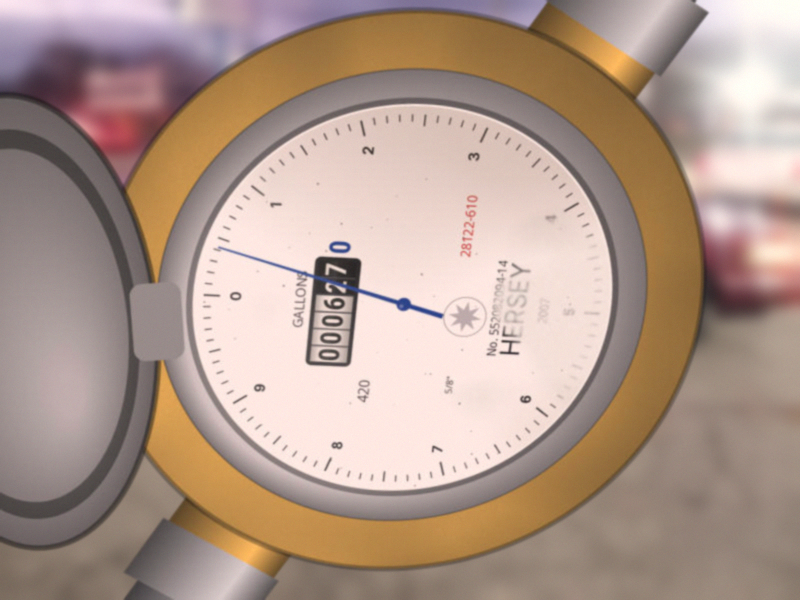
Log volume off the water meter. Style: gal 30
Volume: gal 6270.4
